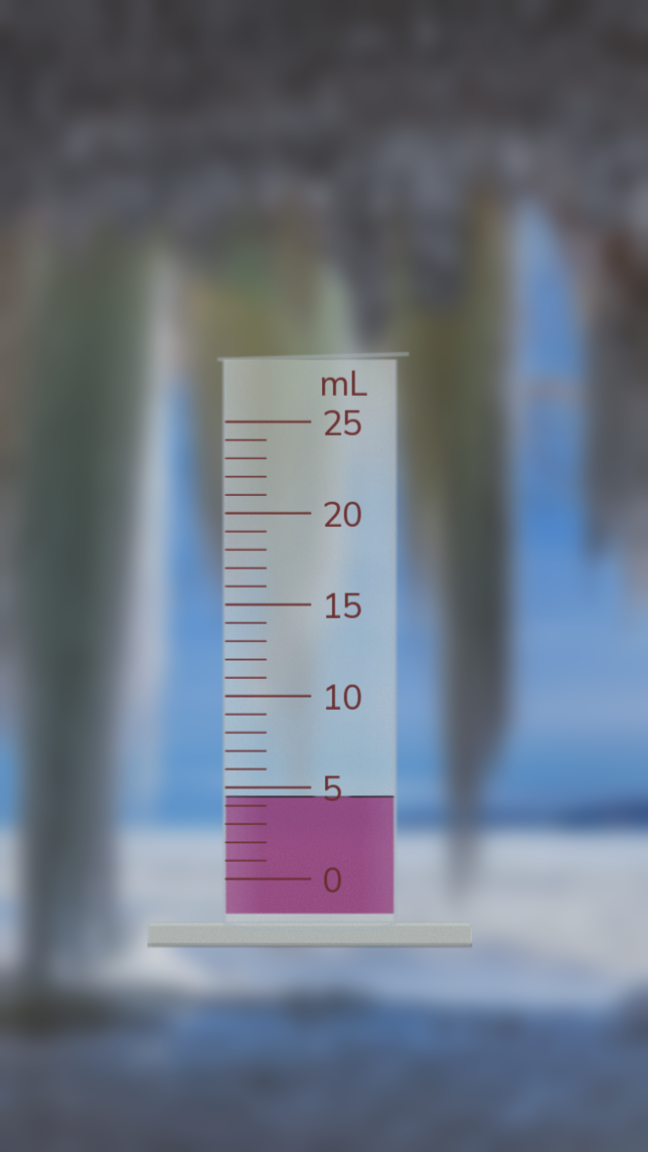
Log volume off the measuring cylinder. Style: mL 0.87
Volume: mL 4.5
